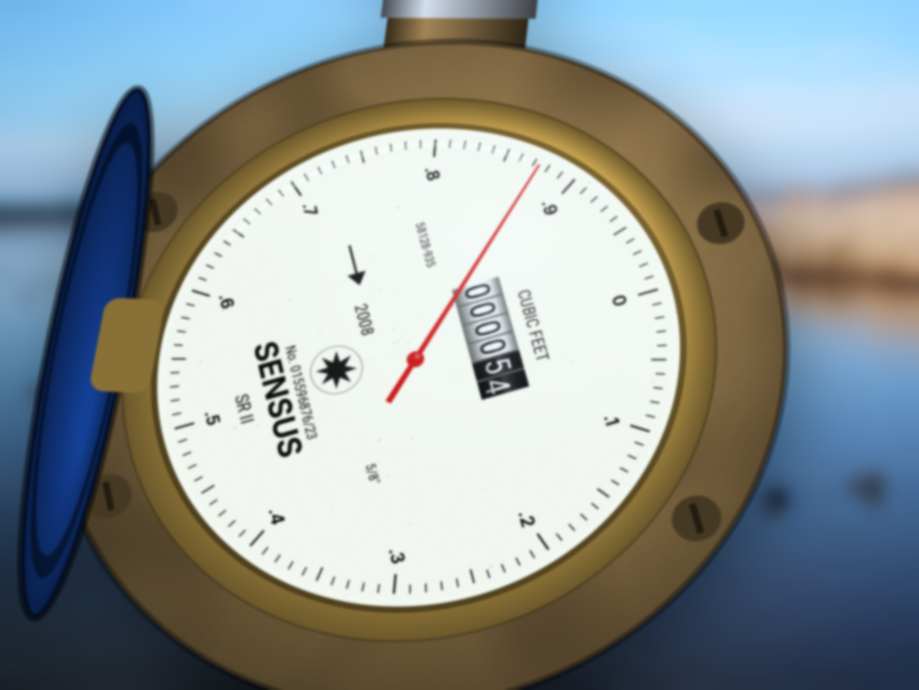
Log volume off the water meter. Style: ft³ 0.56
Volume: ft³ 53.87
